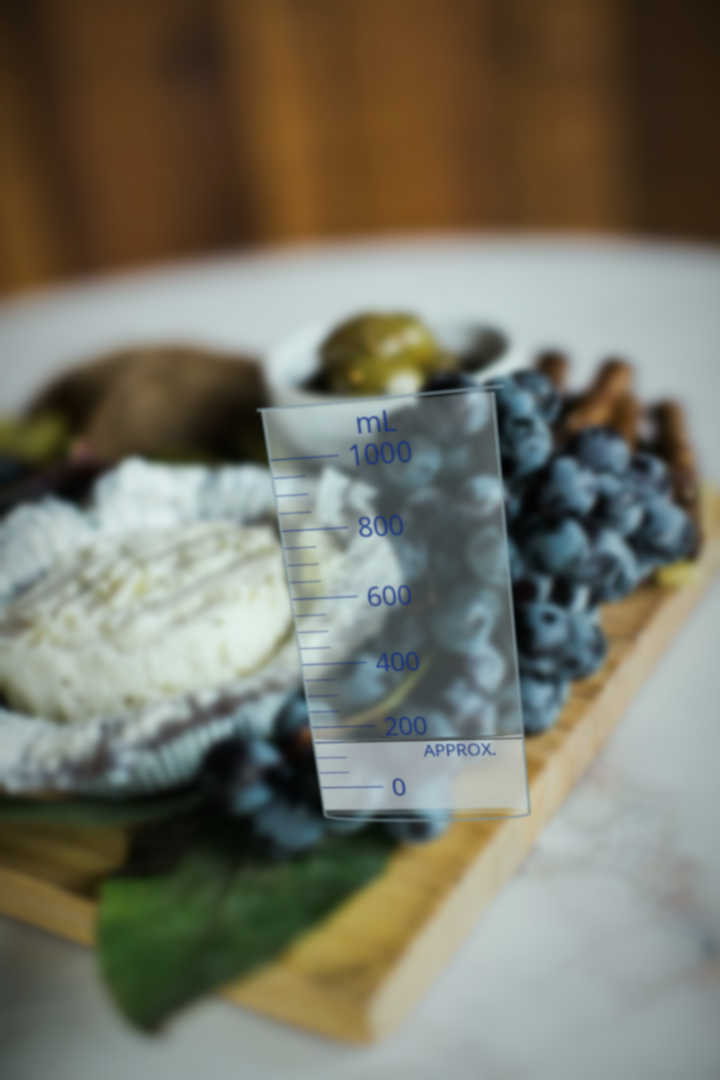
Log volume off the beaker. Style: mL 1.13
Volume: mL 150
